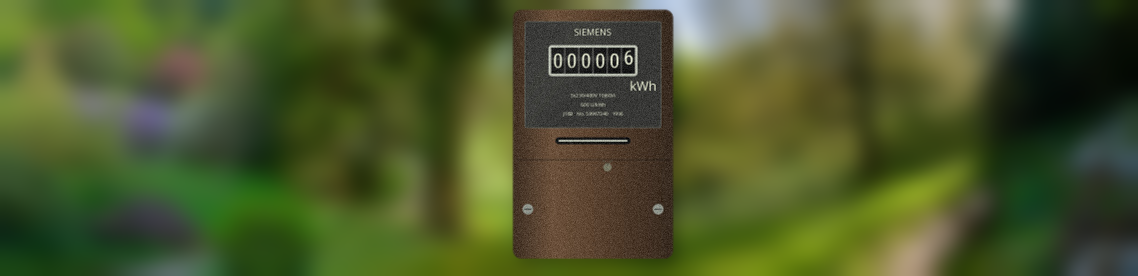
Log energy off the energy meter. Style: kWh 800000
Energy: kWh 6
